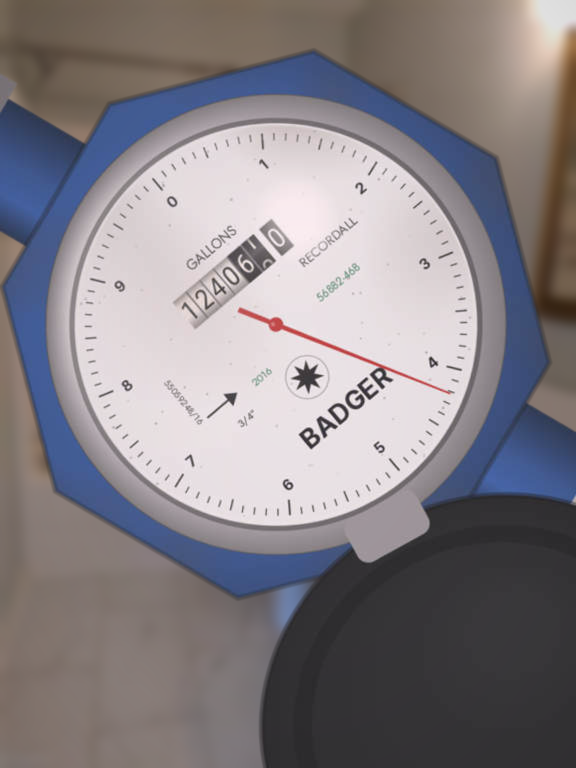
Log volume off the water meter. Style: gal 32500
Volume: gal 1240614.2
